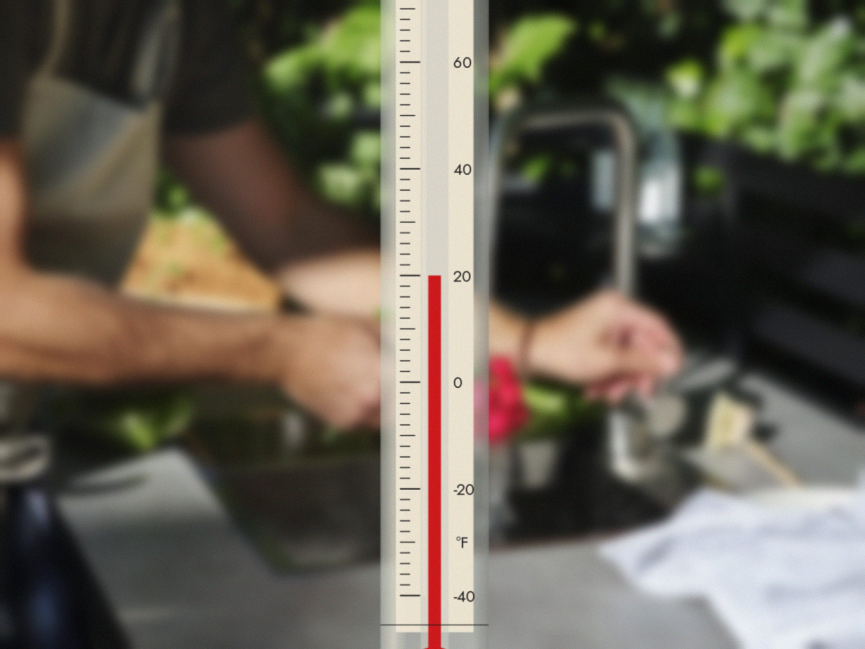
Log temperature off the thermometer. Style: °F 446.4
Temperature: °F 20
